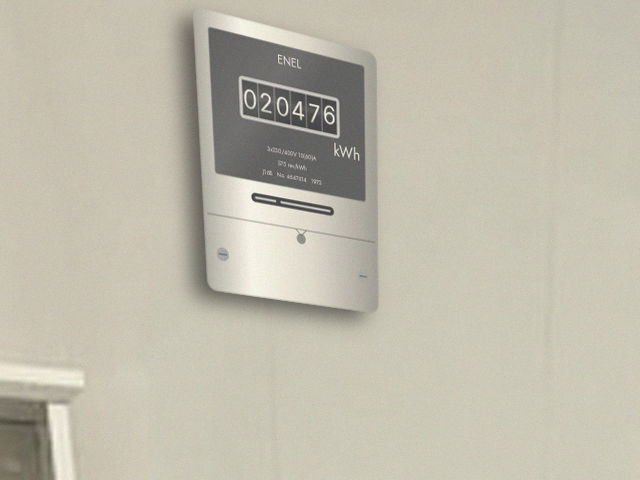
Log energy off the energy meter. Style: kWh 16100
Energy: kWh 20476
